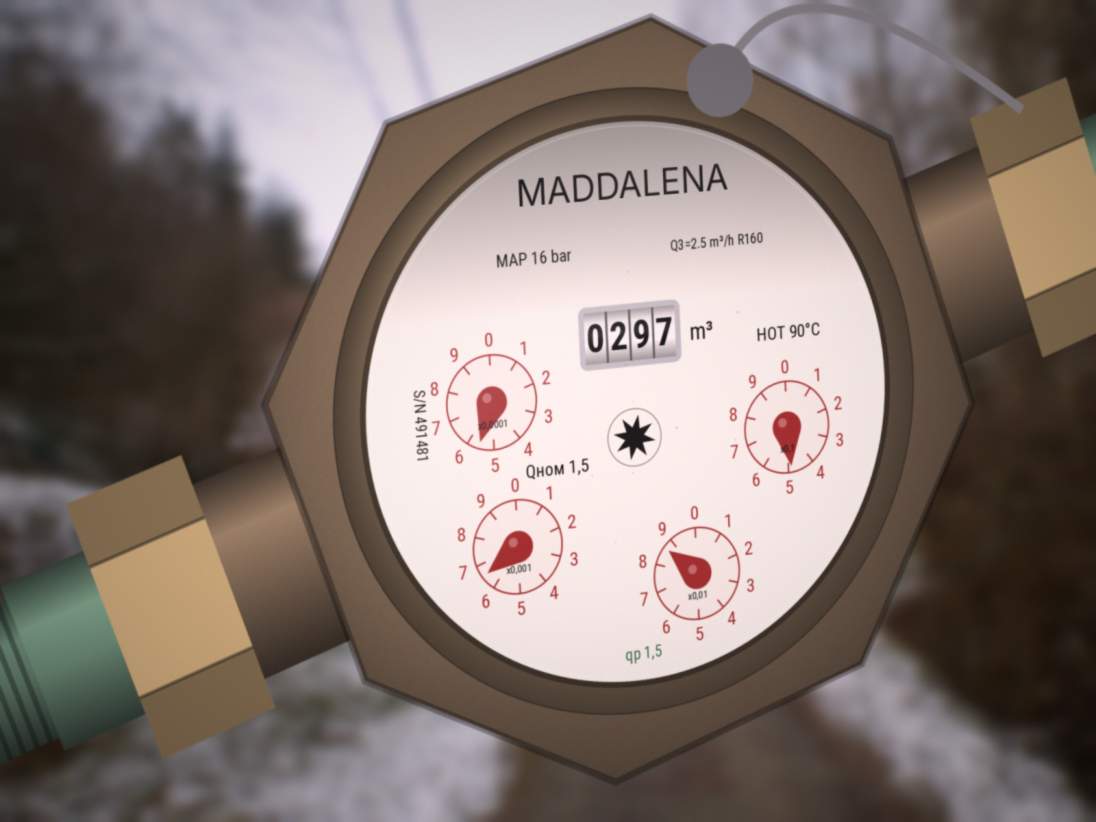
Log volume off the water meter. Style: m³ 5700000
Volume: m³ 297.4865
